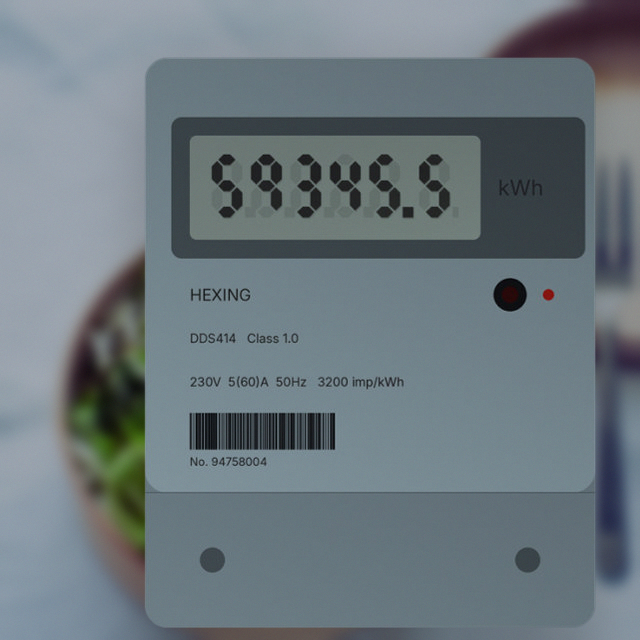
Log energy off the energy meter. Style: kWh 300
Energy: kWh 59345.5
